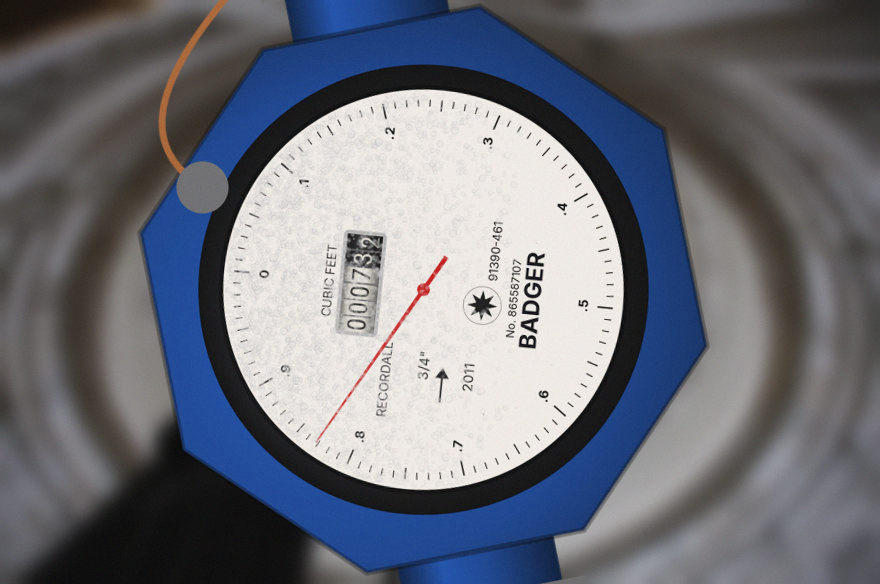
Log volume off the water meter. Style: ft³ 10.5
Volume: ft³ 731.83
